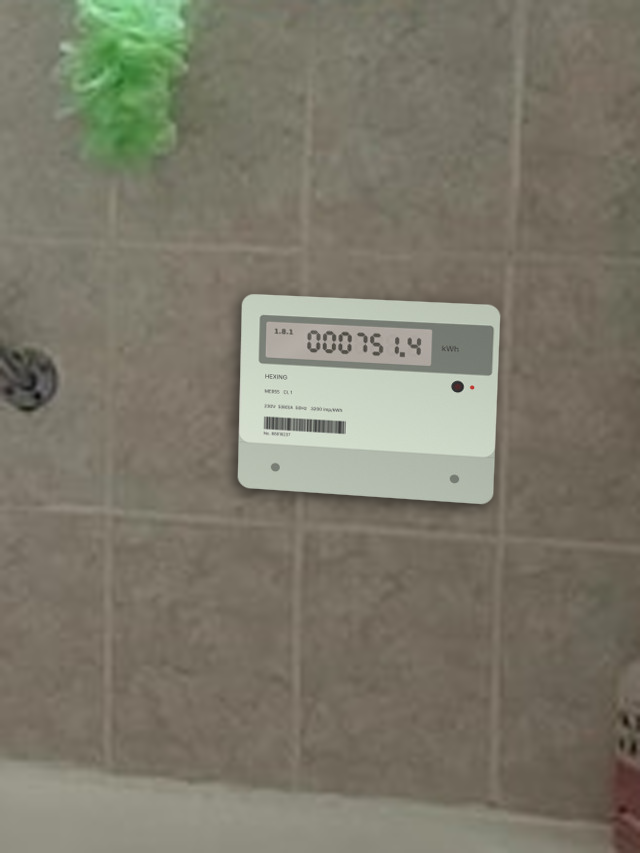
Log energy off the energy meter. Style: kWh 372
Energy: kWh 751.4
